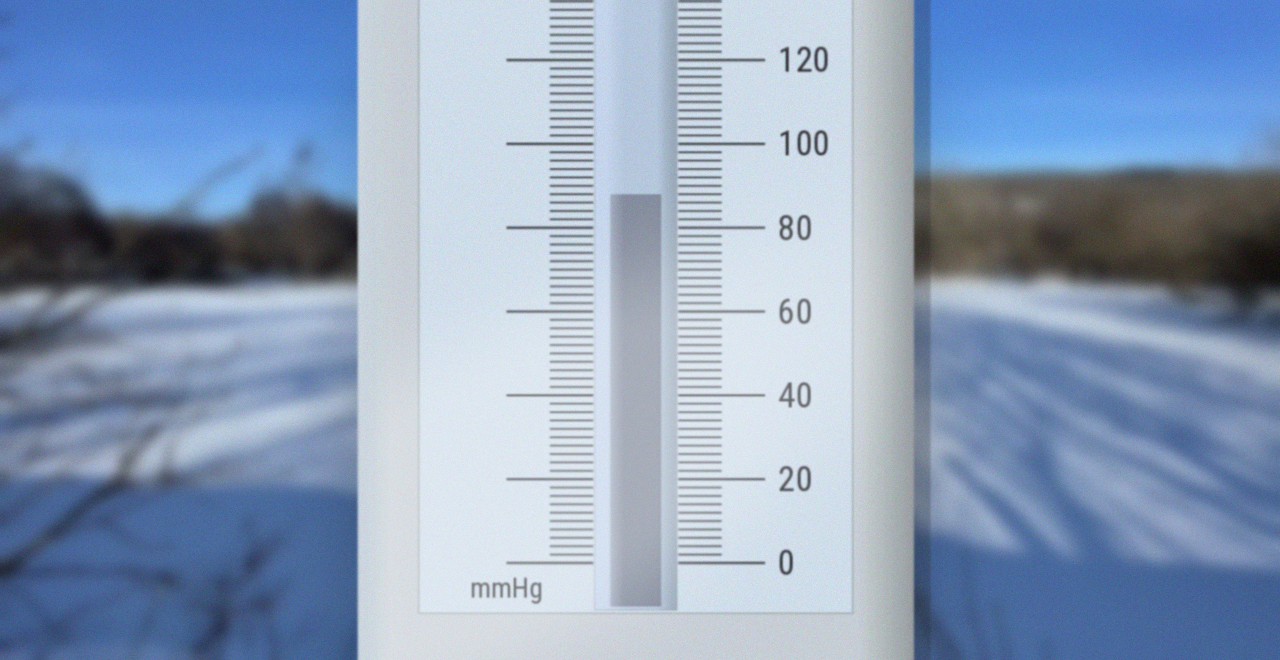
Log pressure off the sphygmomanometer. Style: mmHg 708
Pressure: mmHg 88
